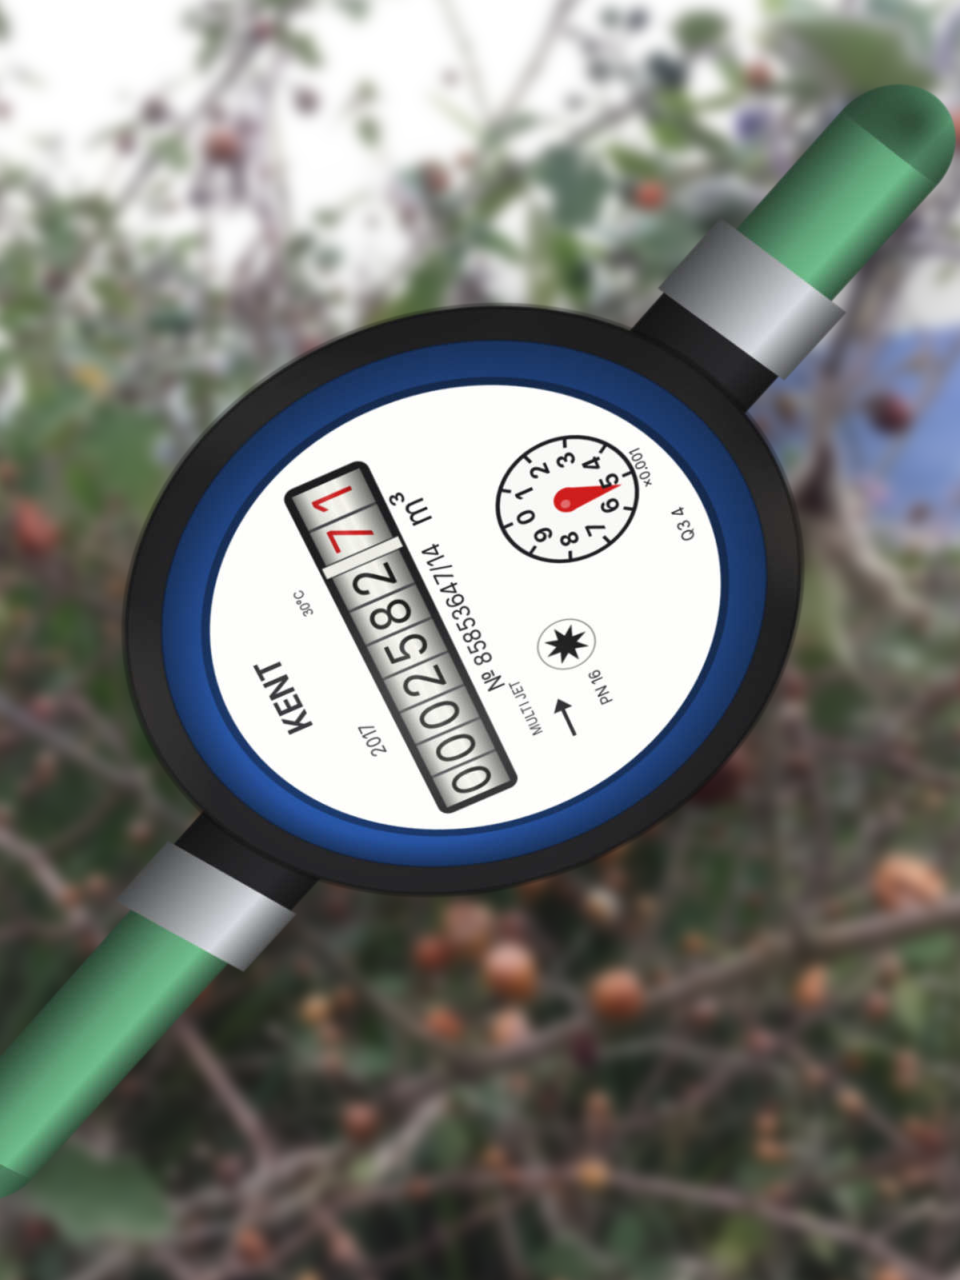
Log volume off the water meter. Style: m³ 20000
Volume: m³ 2582.715
